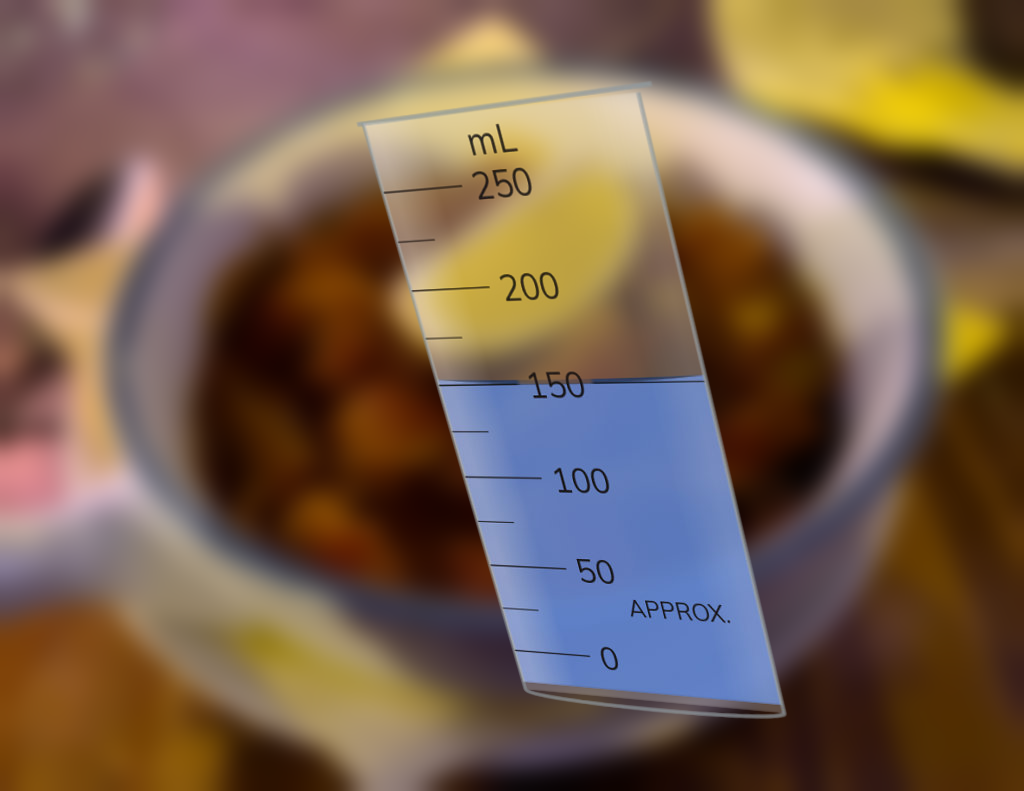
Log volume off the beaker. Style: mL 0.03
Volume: mL 150
